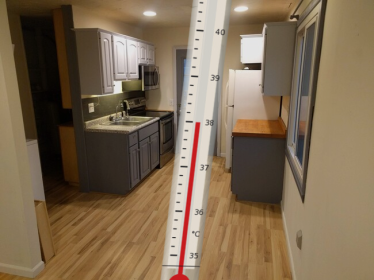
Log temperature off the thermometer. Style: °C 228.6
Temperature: °C 38
